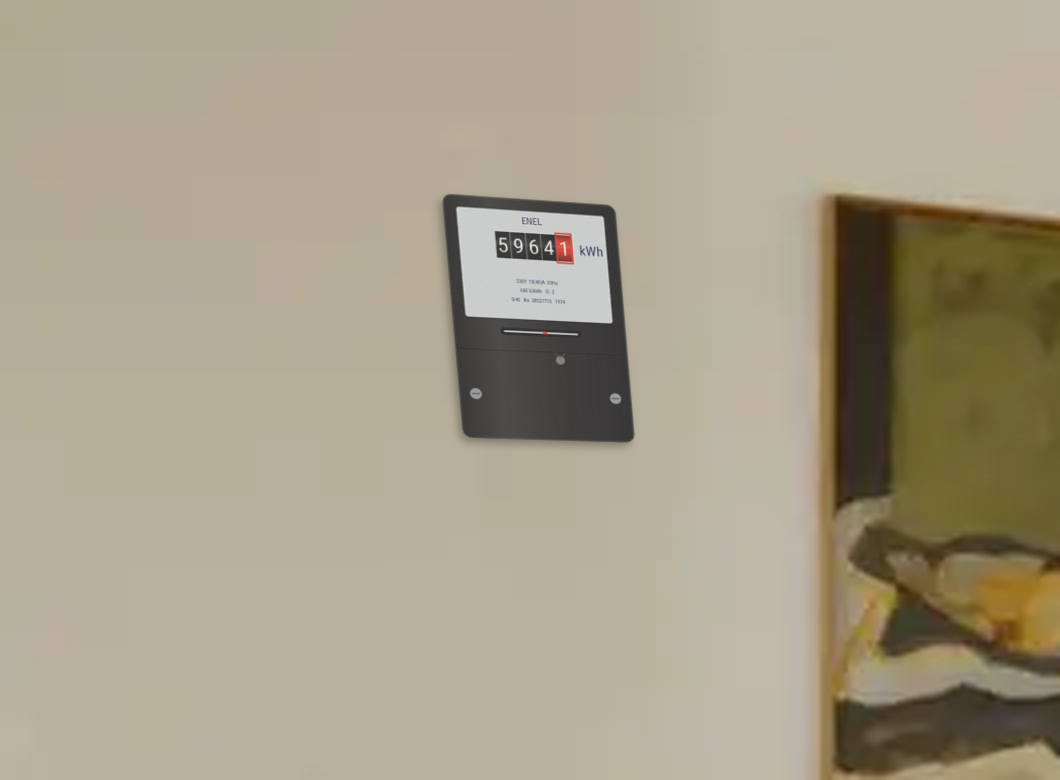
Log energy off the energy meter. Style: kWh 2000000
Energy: kWh 5964.1
